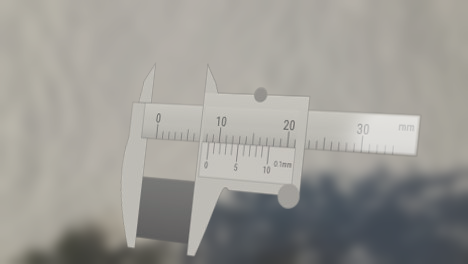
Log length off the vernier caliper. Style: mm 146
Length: mm 8.4
